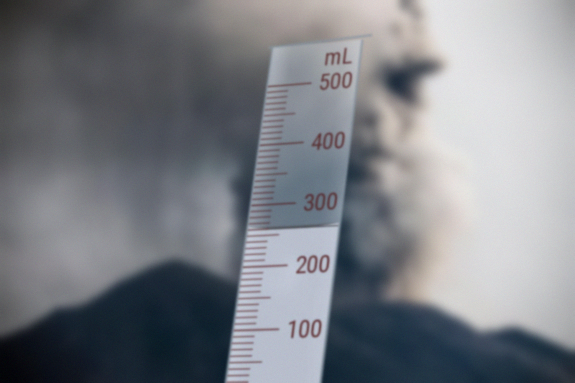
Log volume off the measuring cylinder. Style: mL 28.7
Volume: mL 260
